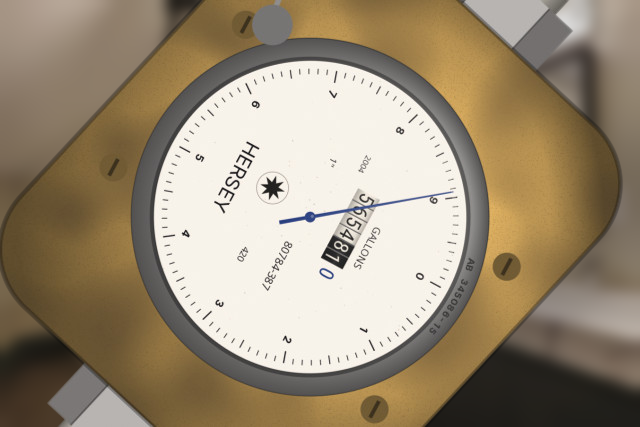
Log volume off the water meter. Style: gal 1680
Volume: gal 5654808.9
